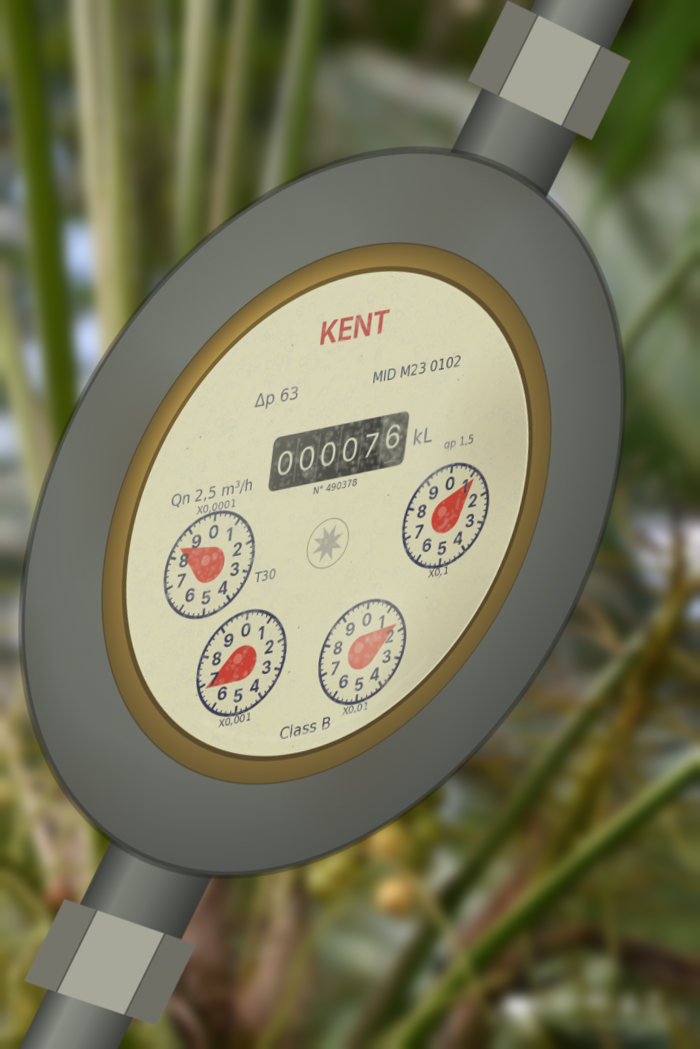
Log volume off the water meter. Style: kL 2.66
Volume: kL 76.1168
